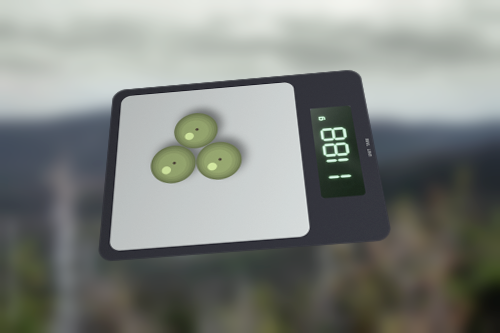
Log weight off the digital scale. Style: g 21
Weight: g 1188
